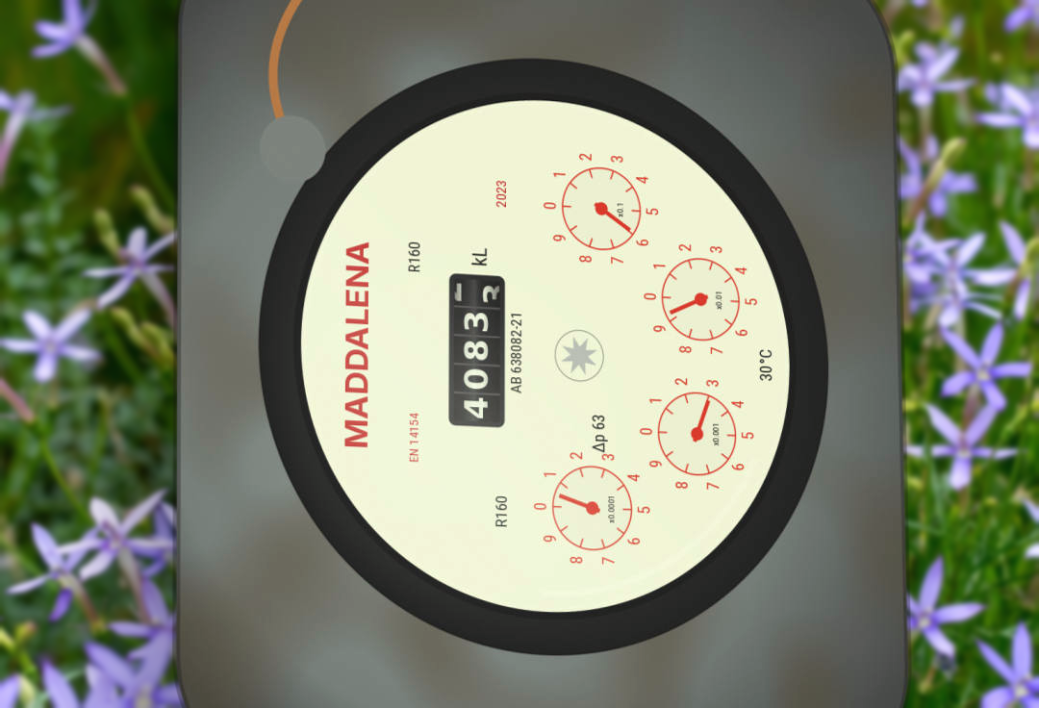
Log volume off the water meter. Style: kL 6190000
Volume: kL 40832.5930
